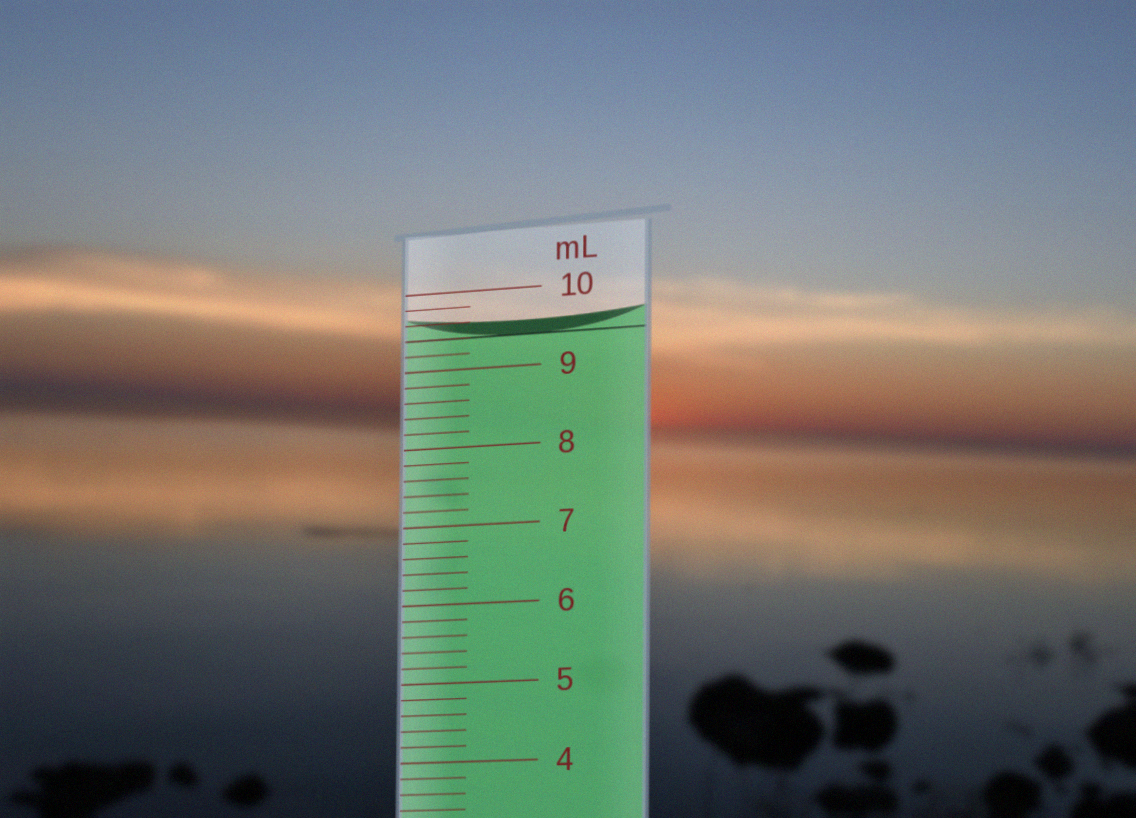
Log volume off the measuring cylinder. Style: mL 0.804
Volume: mL 9.4
